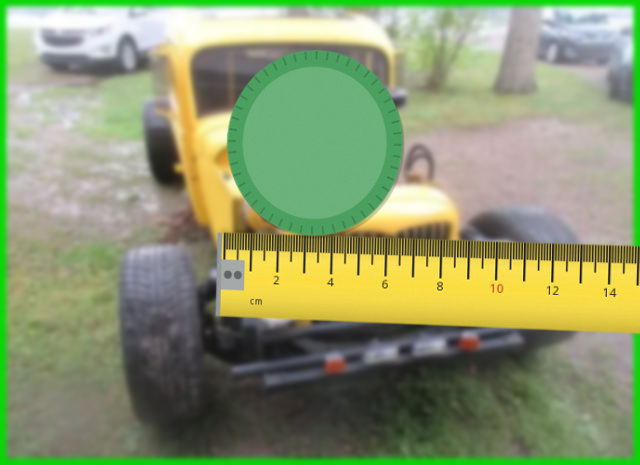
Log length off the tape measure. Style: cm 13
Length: cm 6.5
